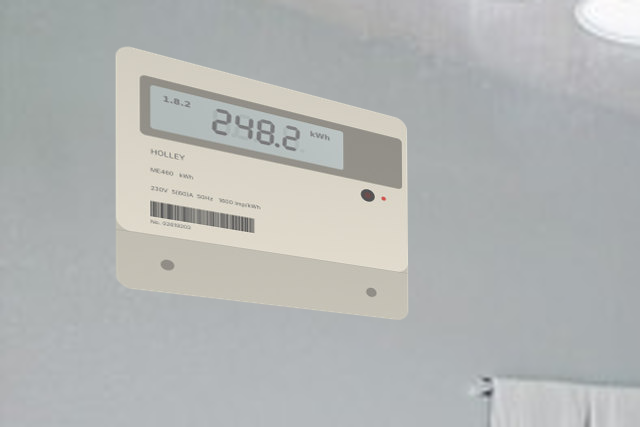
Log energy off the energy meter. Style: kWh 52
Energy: kWh 248.2
